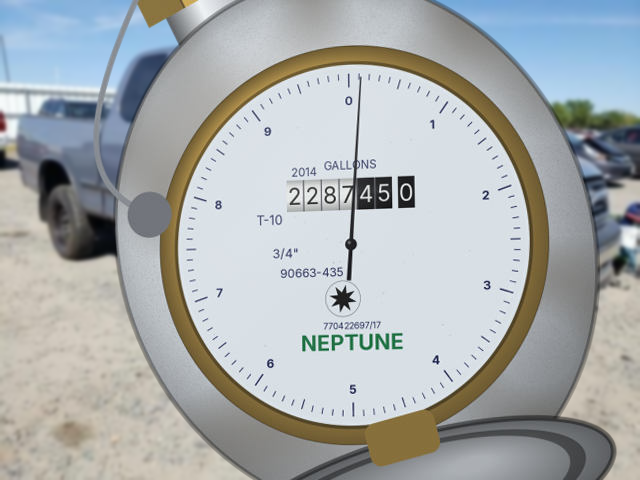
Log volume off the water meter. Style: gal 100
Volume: gal 2287450.1
